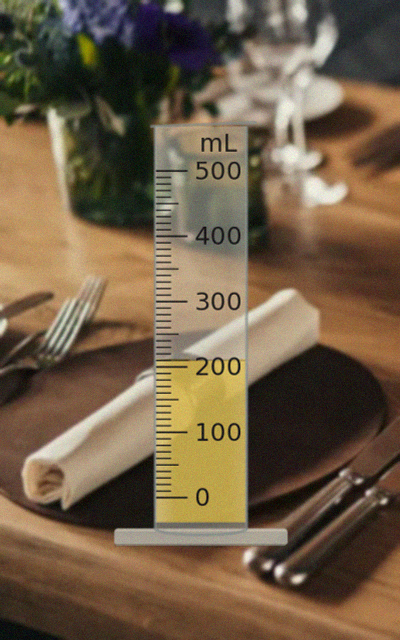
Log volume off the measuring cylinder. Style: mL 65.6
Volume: mL 210
